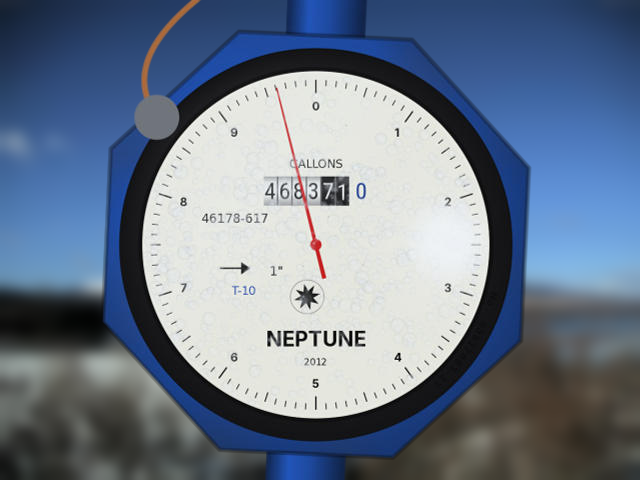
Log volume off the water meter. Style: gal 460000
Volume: gal 4683709.6
